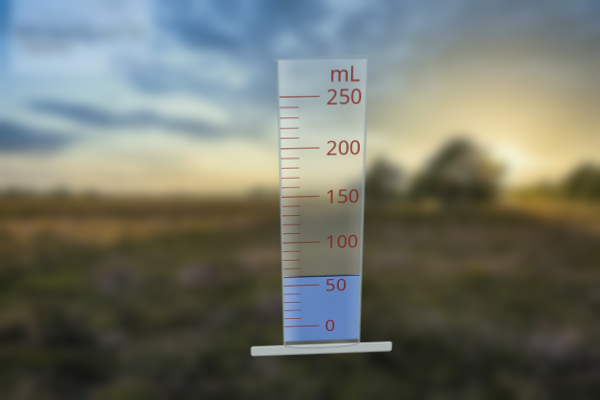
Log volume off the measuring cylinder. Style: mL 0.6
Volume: mL 60
